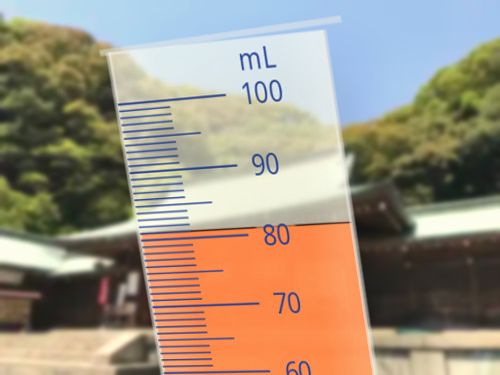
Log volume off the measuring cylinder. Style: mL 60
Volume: mL 81
